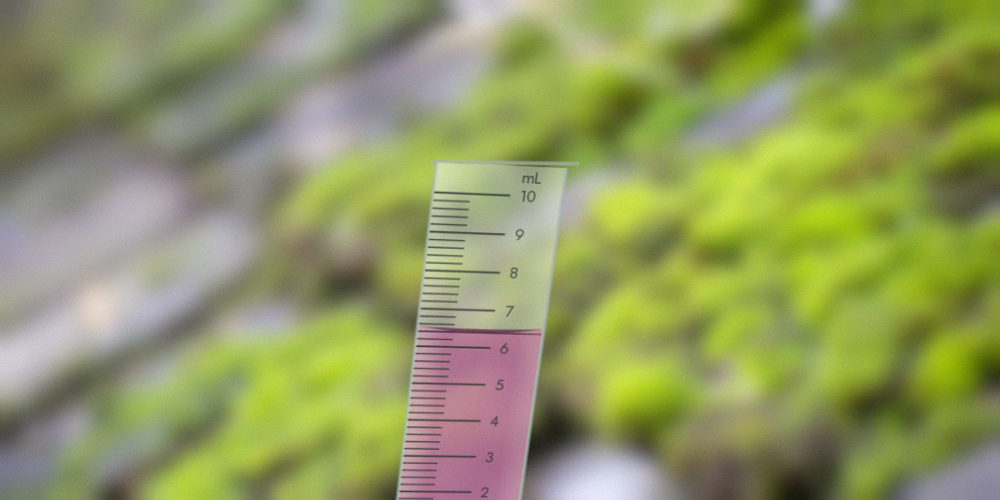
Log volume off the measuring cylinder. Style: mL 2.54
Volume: mL 6.4
